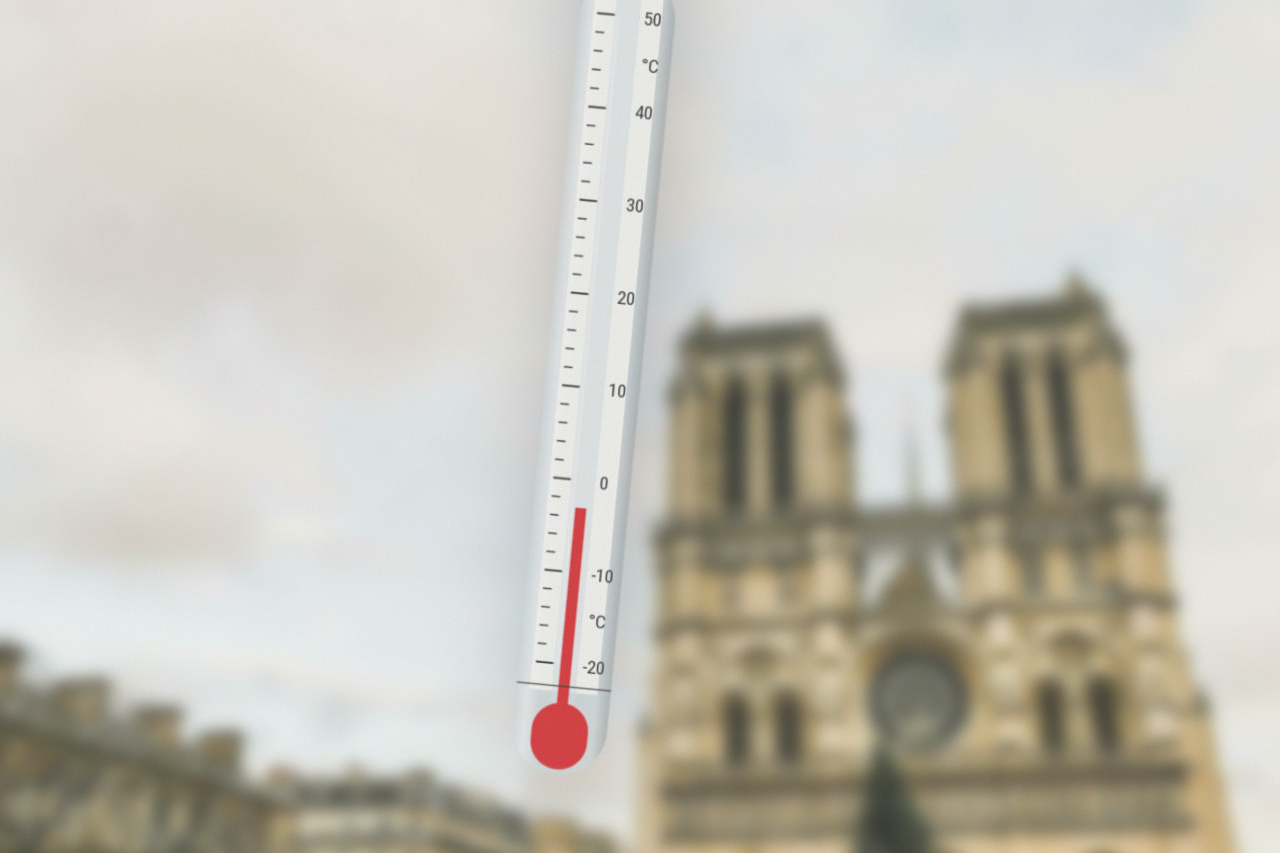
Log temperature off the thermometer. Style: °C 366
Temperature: °C -3
